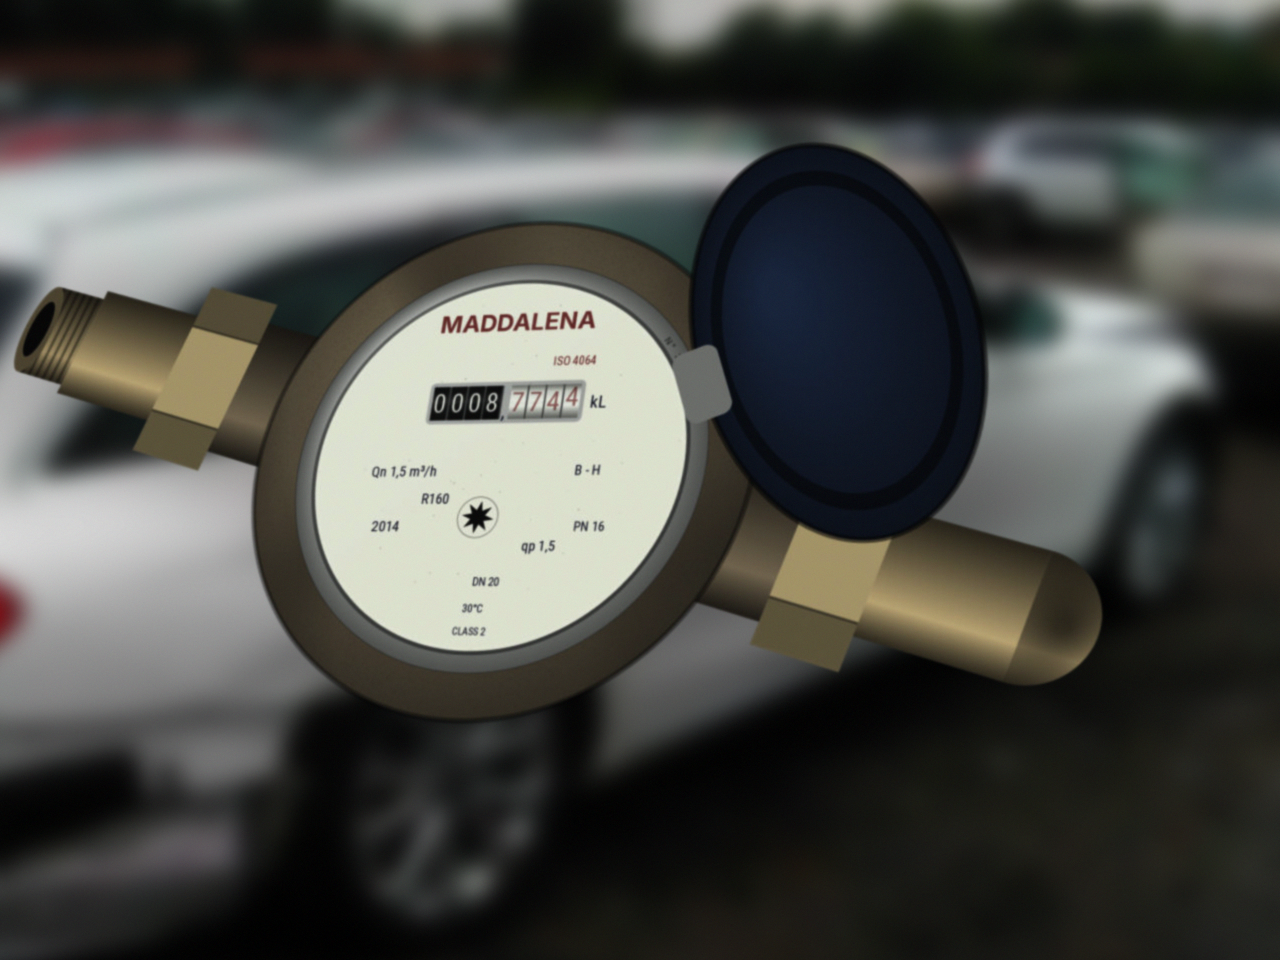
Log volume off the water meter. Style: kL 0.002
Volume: kL 8.7744
